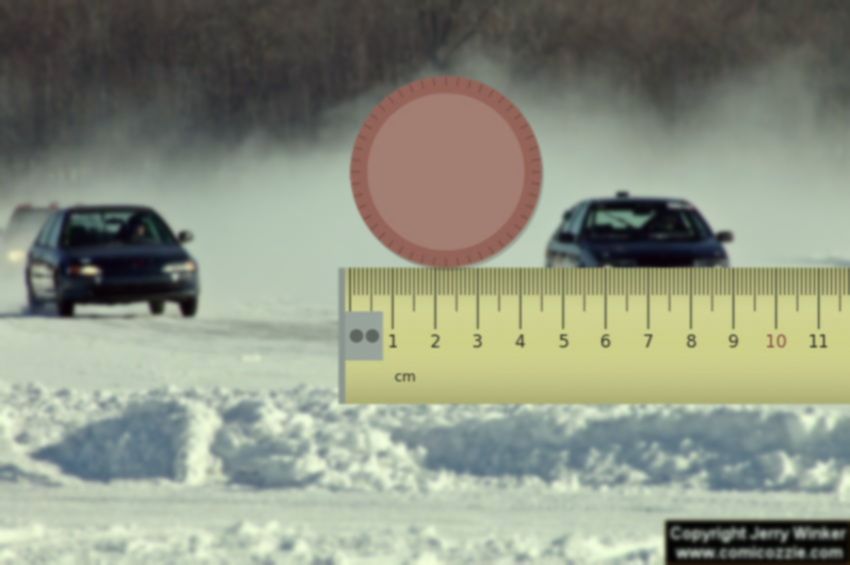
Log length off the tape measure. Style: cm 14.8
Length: cm 4.5
